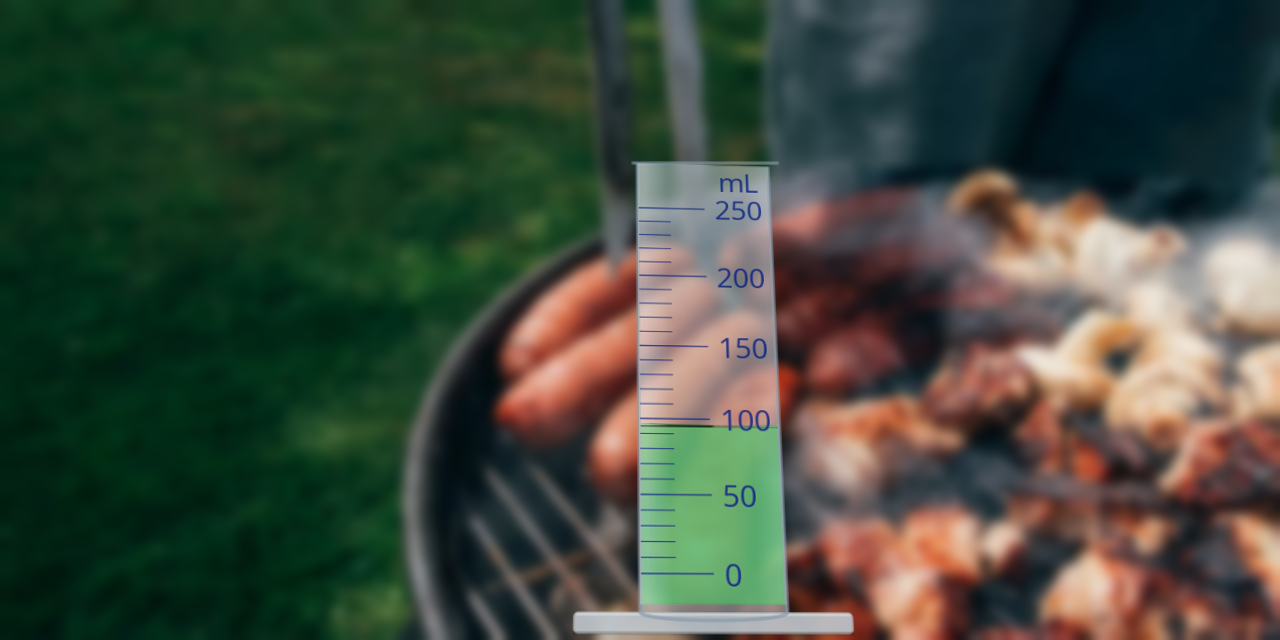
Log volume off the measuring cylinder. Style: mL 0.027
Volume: mL 95
